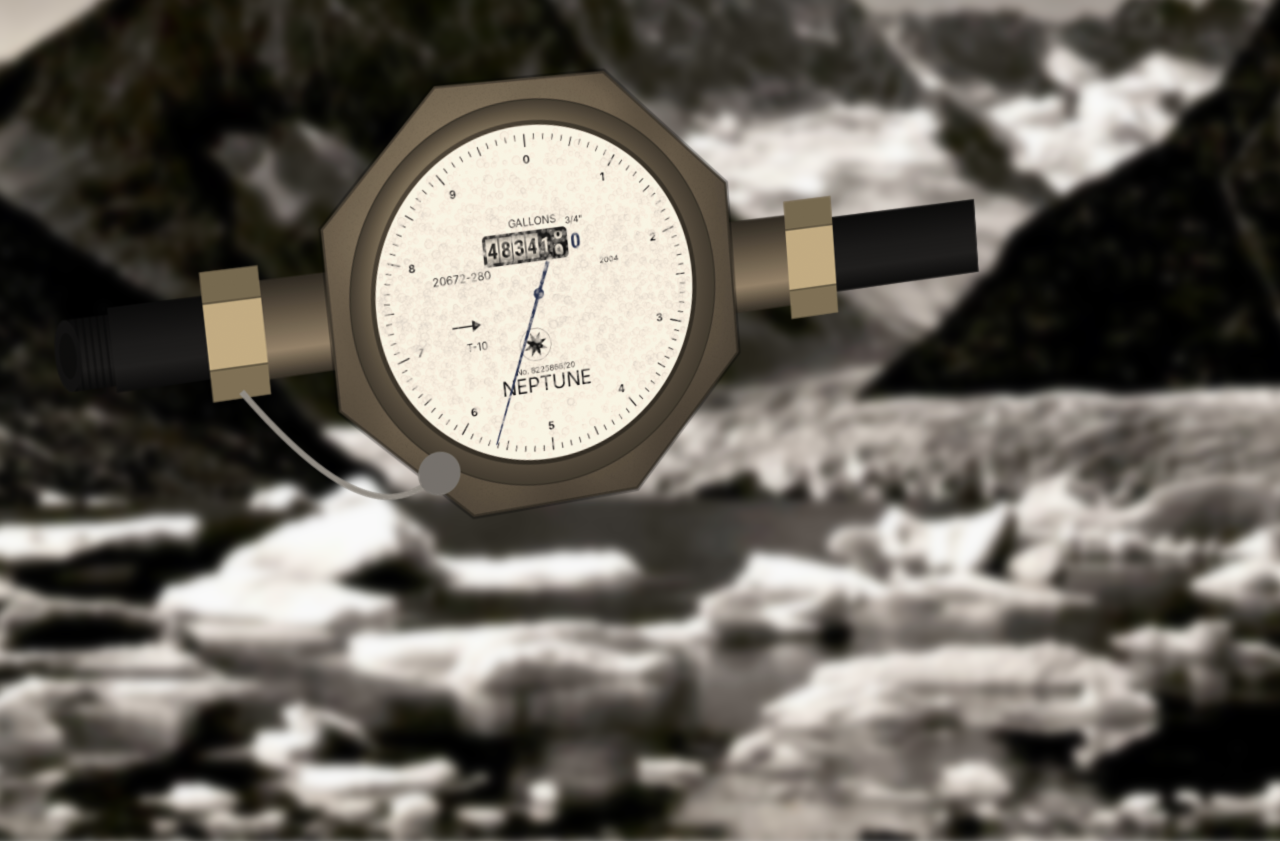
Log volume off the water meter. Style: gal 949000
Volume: gal 4834185.6
